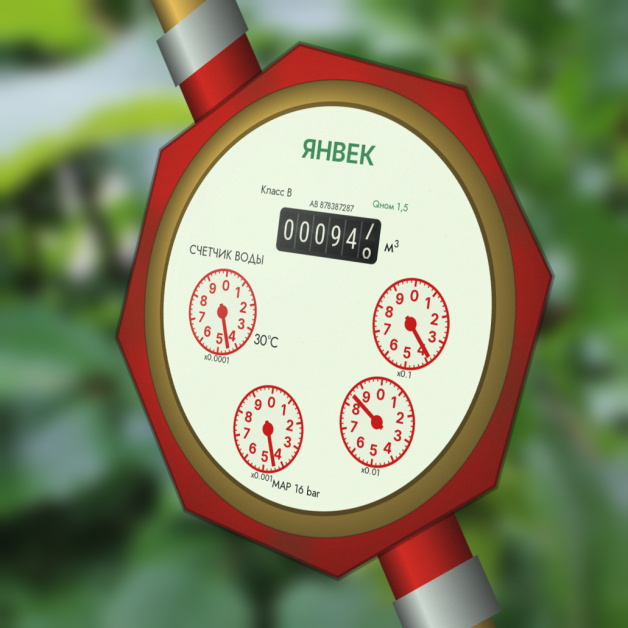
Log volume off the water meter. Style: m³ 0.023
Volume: m³ 947.3844
